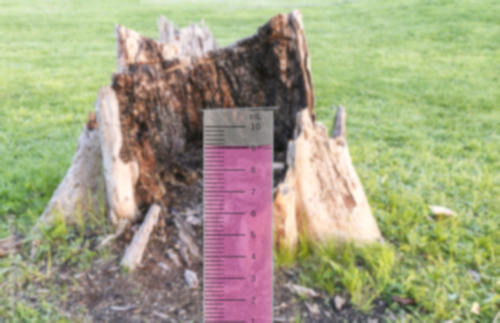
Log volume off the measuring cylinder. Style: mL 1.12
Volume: mL 9
